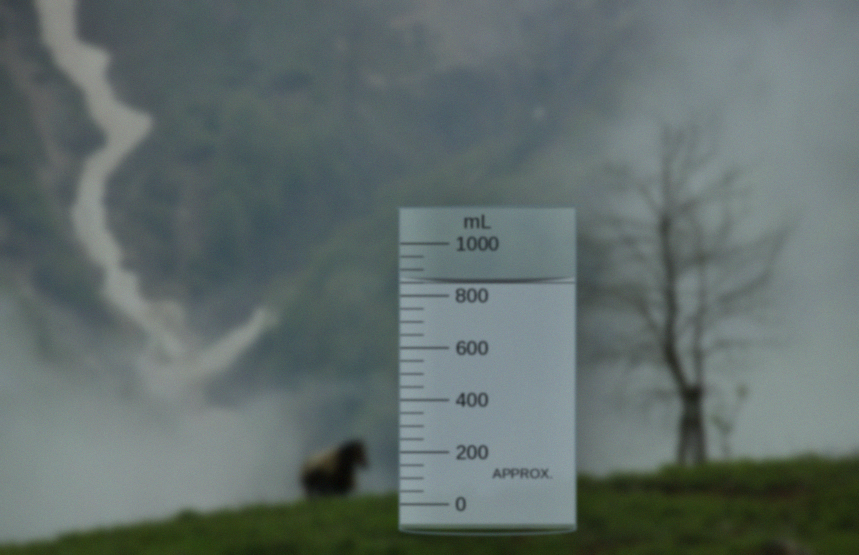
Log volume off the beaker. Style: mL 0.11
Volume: mL 850
